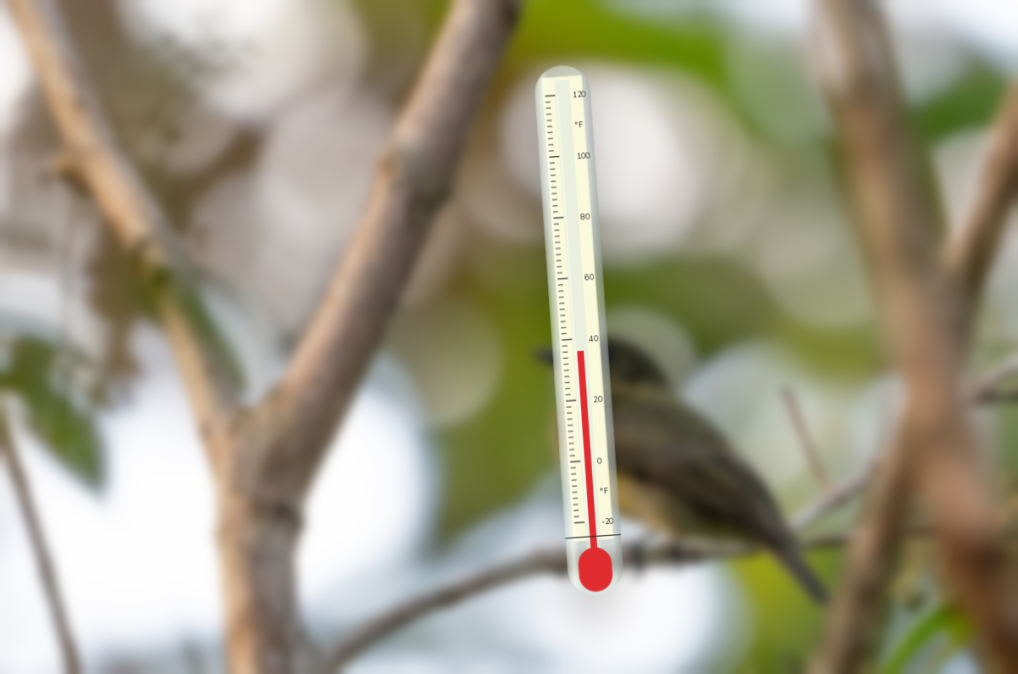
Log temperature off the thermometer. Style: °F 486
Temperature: °F 36
